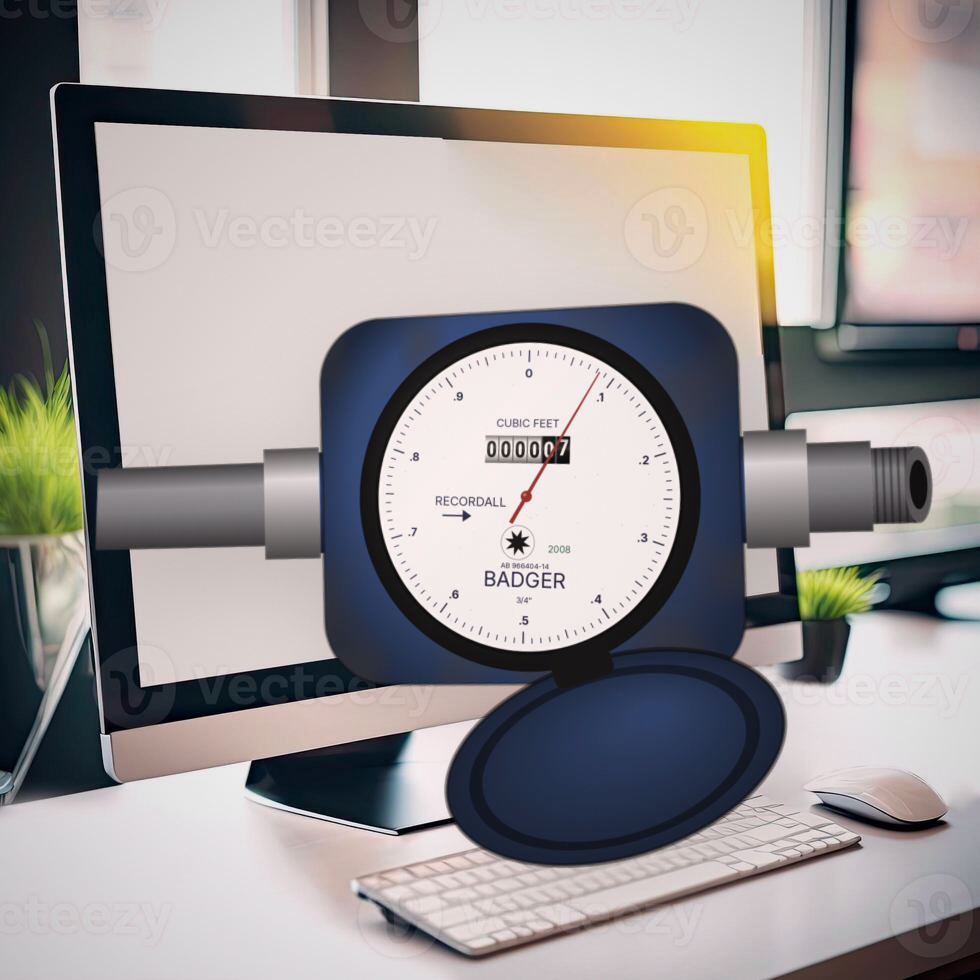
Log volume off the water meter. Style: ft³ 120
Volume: ft³ 7.08
